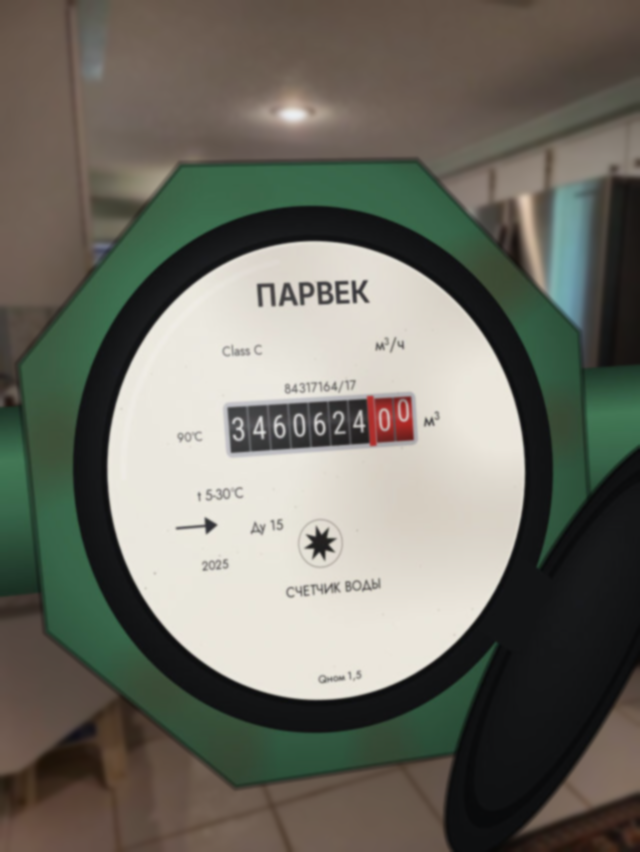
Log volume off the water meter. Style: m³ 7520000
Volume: m³ 3460624.00
